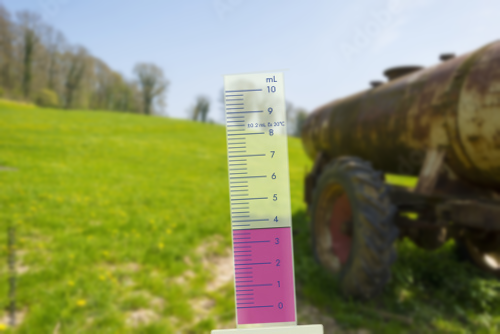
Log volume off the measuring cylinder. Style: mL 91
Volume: mL 3.6
